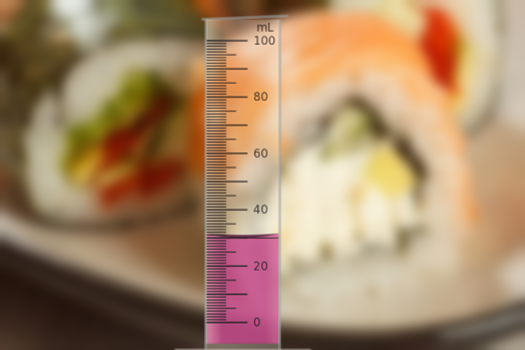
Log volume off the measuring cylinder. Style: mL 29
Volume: mL 30
